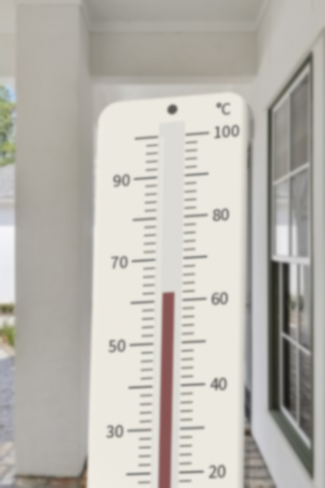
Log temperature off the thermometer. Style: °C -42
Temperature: °C 62
